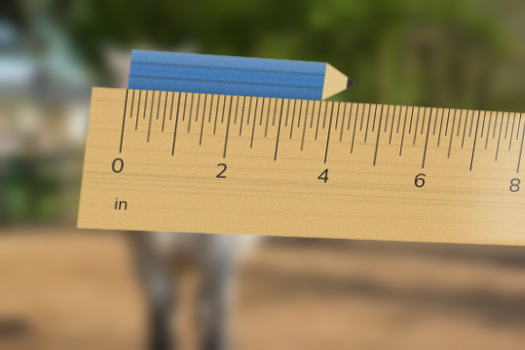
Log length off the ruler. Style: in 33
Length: in 4.375
